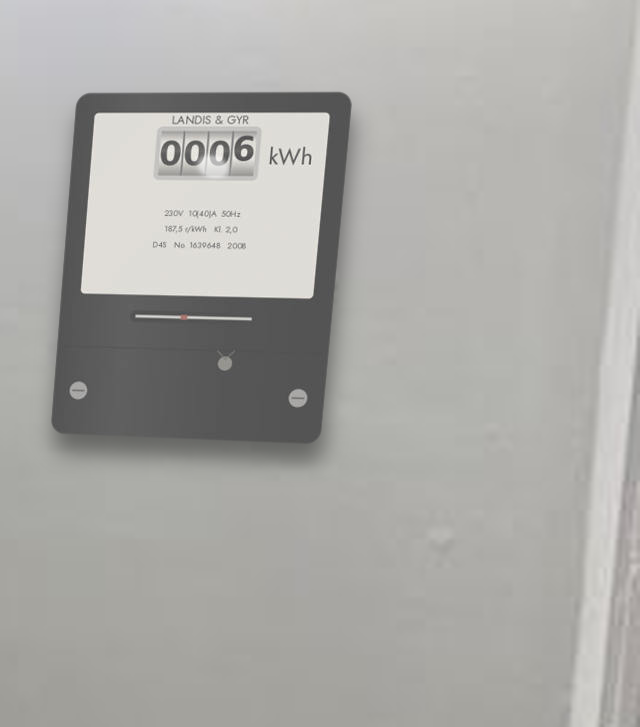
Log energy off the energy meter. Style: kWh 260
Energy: kWh 6
